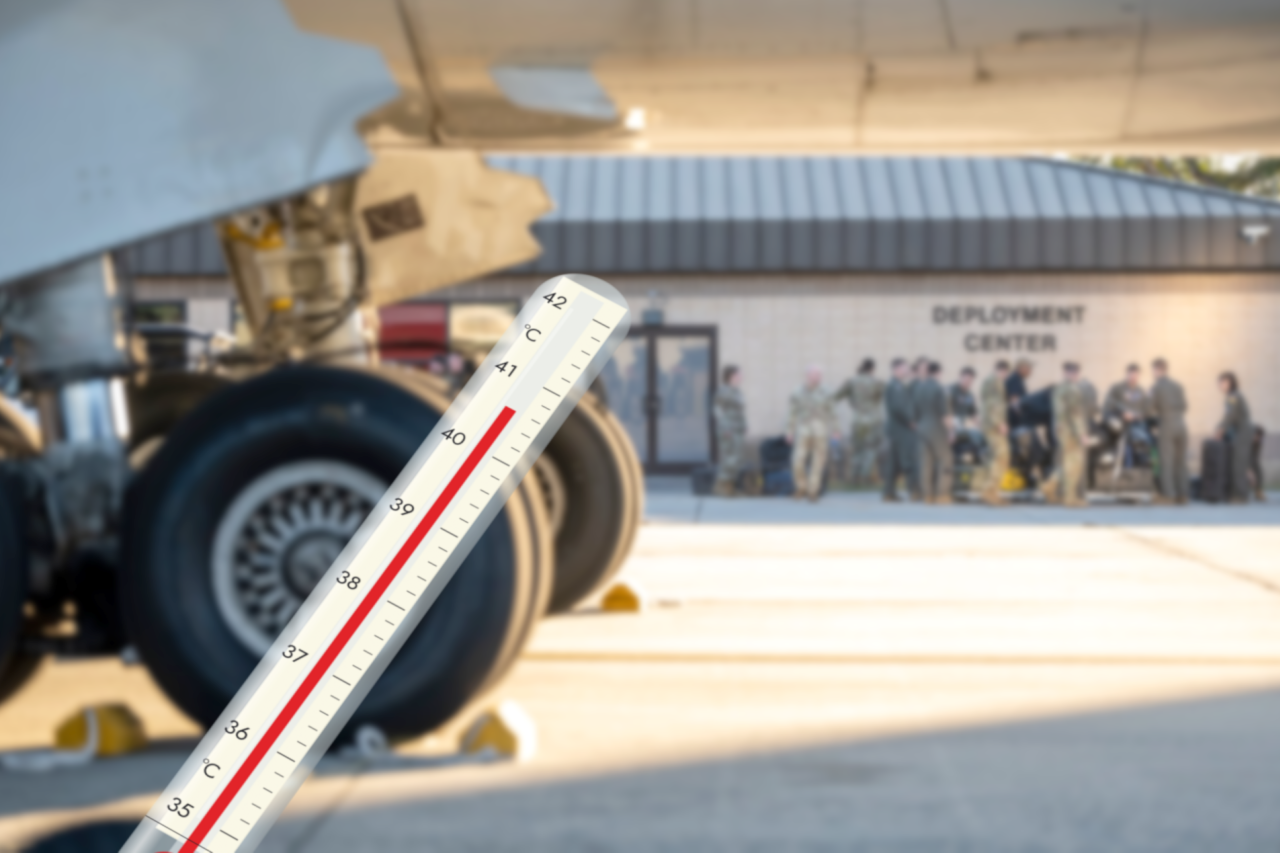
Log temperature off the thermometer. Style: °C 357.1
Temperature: °C 40.6
